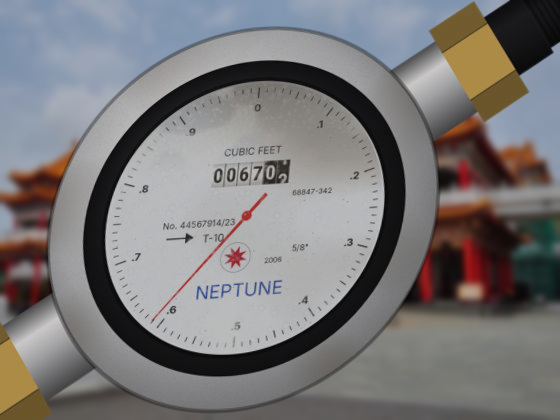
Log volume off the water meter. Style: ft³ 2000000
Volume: ft³ 6701.61
